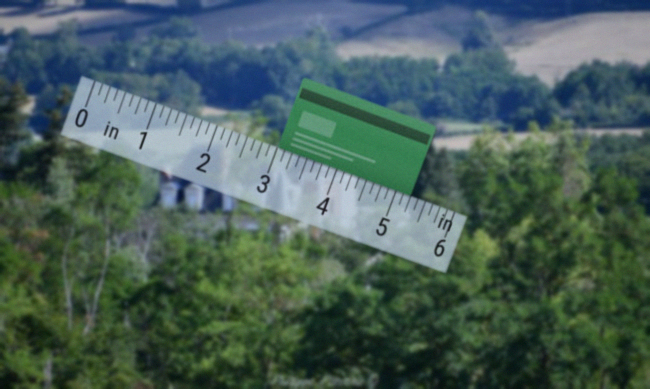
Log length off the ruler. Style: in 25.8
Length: in 2.25
